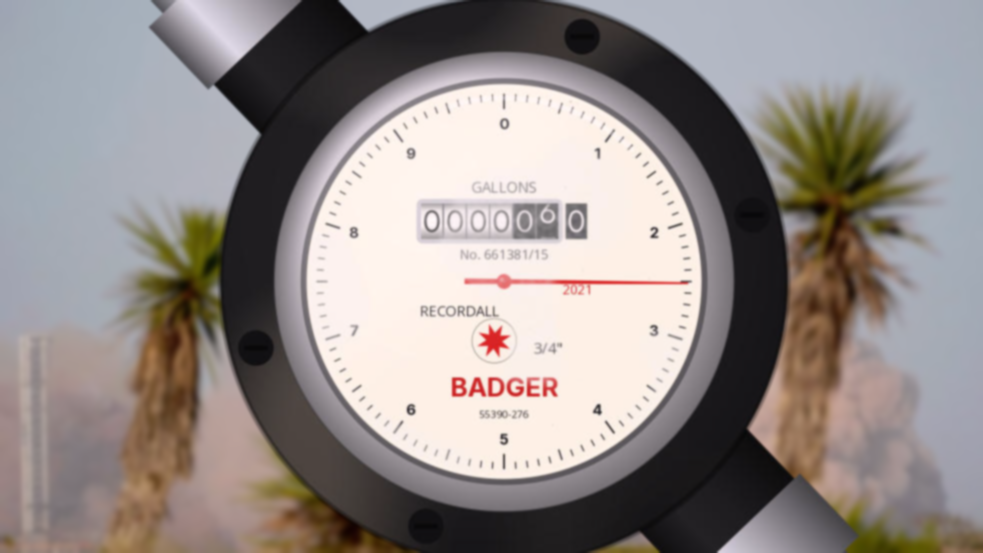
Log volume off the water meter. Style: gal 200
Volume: gal 62.5
